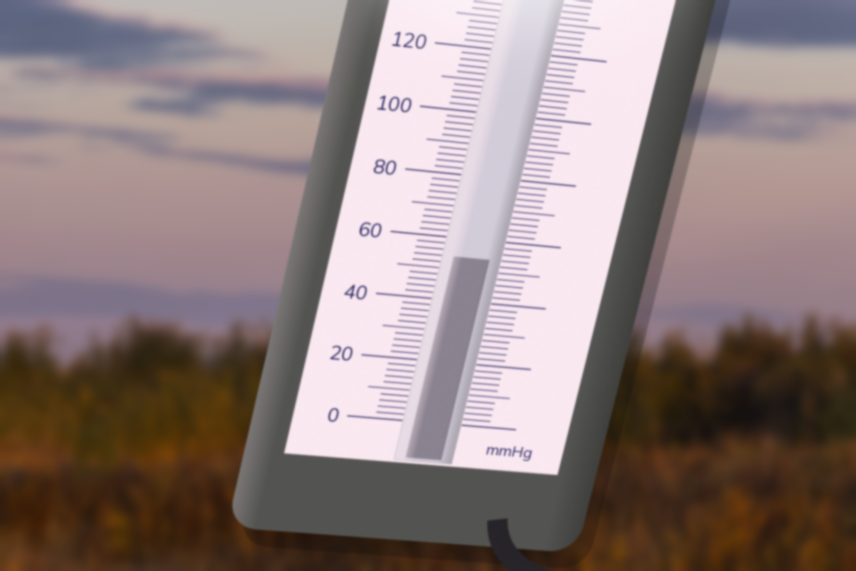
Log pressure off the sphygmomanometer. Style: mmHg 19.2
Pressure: mmHg 54
